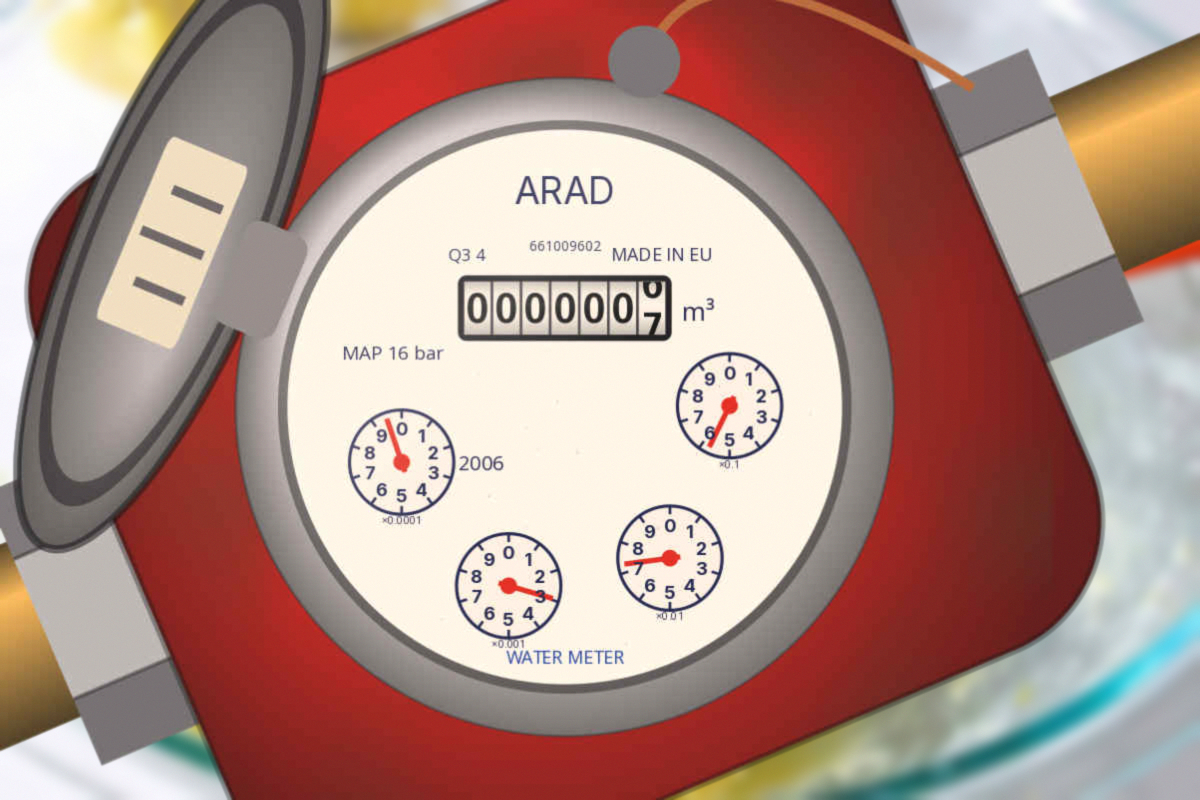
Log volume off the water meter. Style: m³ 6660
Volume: m³ 6.5729
